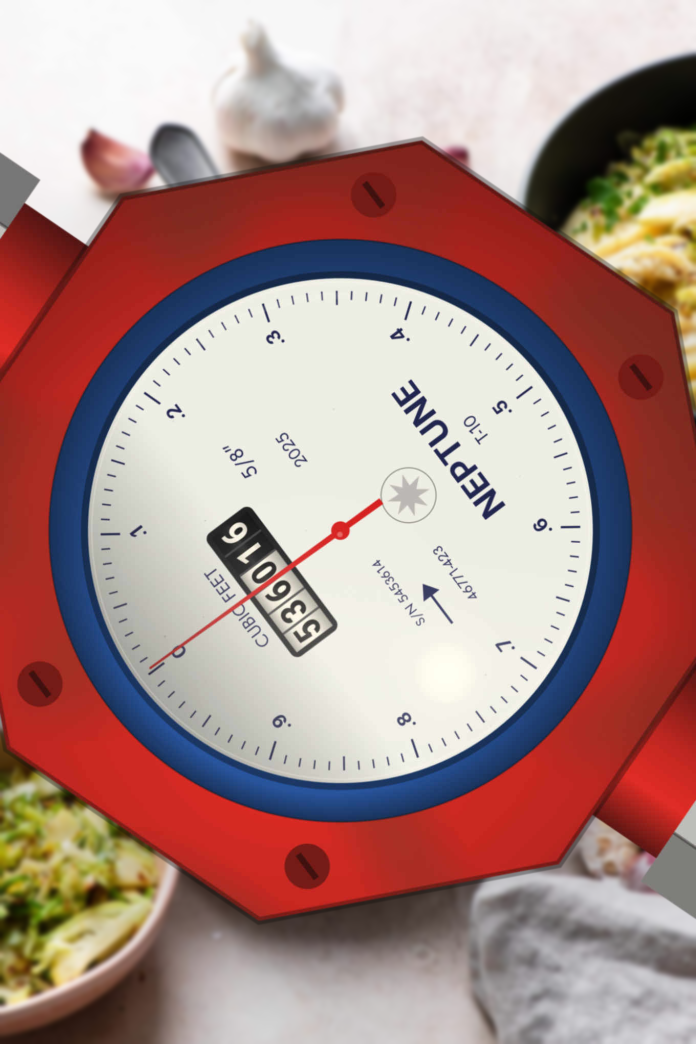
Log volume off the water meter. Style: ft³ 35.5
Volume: ft³ 536016.00
